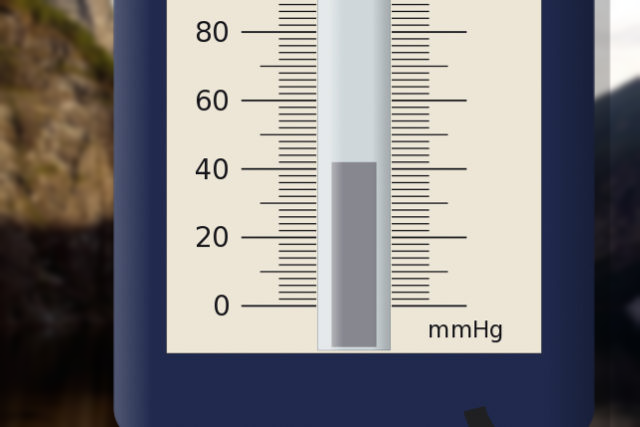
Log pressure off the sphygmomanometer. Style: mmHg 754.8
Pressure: mmHg 42
